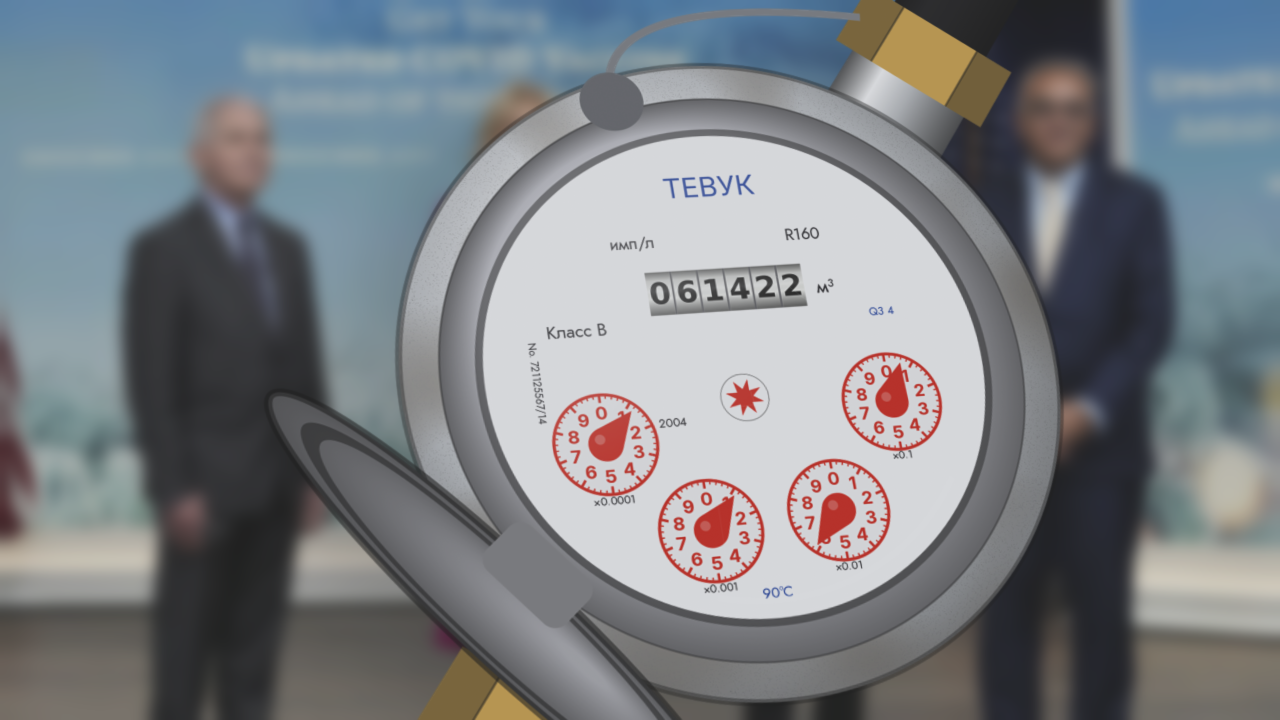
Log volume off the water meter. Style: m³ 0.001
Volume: m³ 61422.0611
